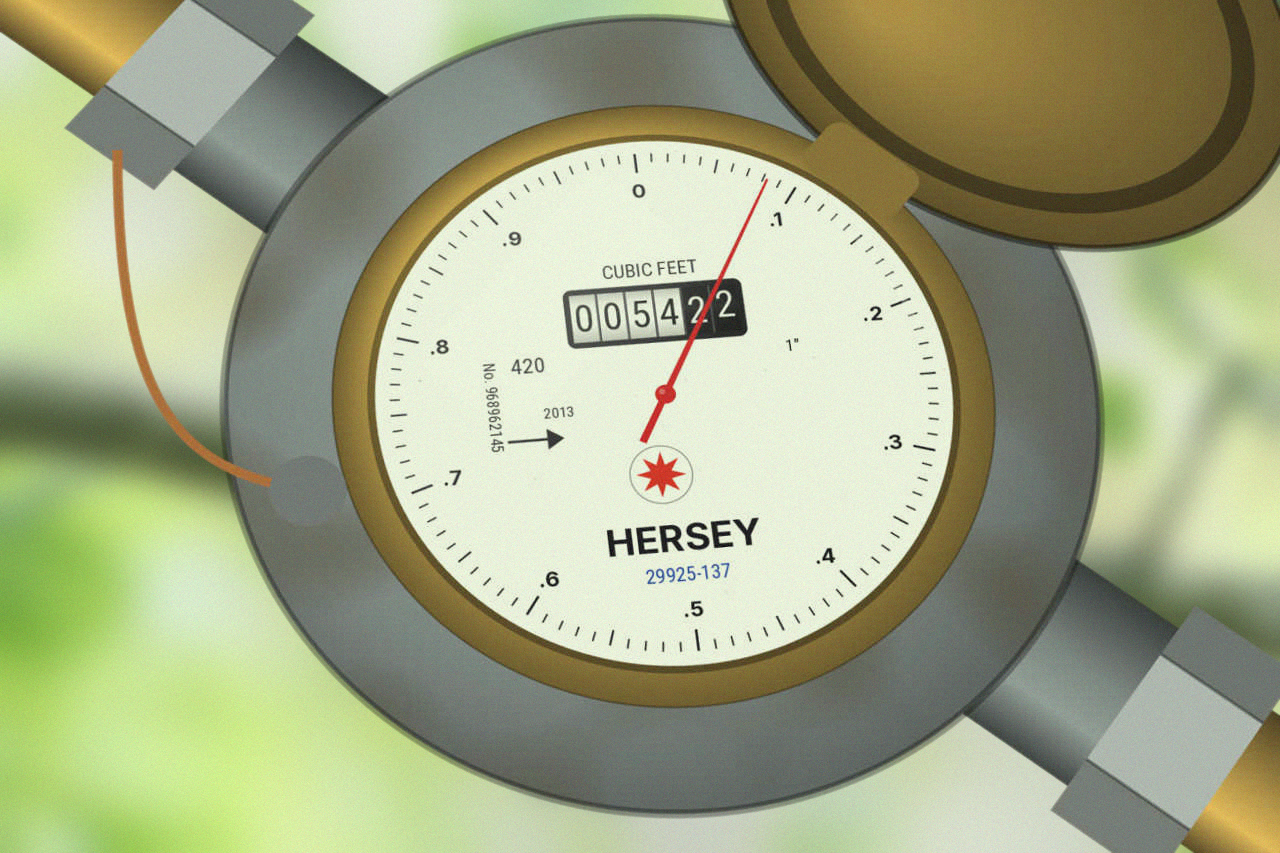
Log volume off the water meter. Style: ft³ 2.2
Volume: ft³ 5422.08
